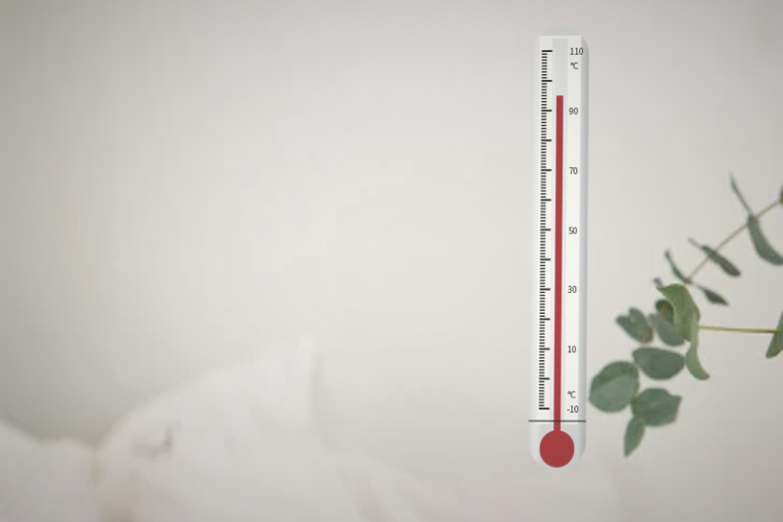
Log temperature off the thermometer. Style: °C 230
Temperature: °C 95
